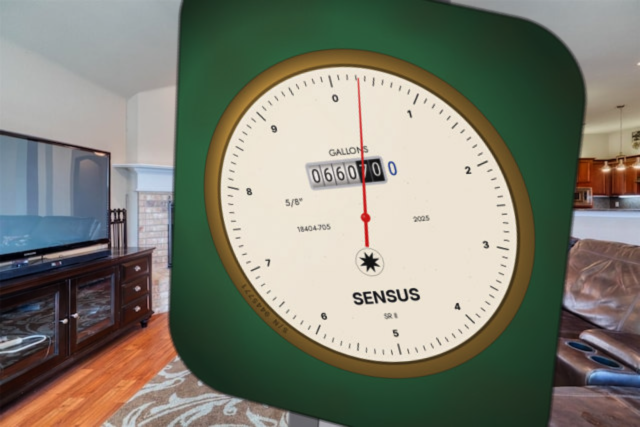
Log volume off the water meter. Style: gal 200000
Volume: gal 660700.3
